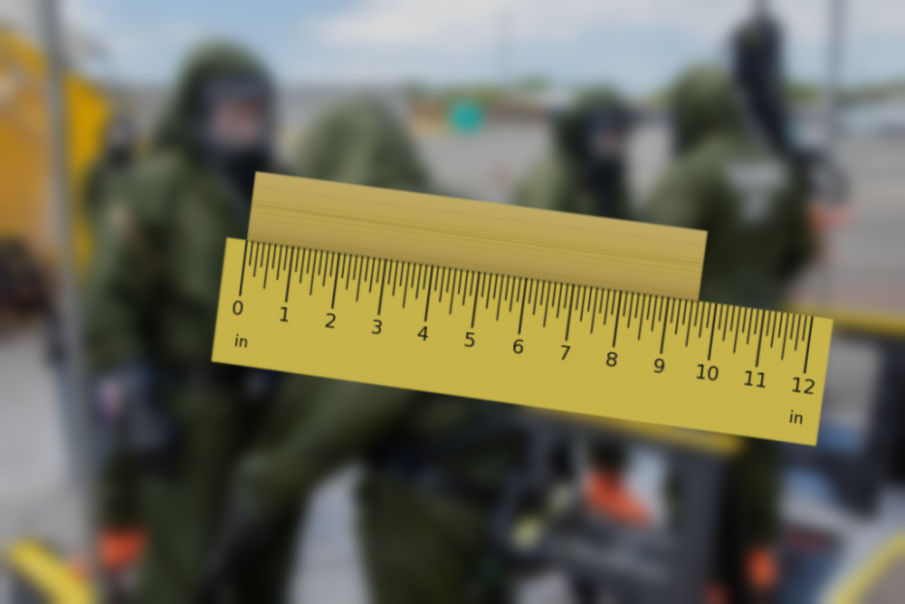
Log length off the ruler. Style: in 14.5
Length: in 9.625
